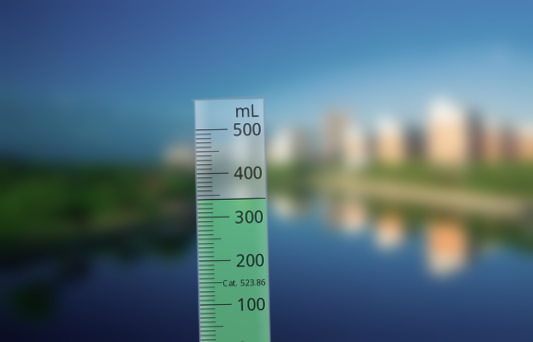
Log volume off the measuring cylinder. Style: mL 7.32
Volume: mL 340
